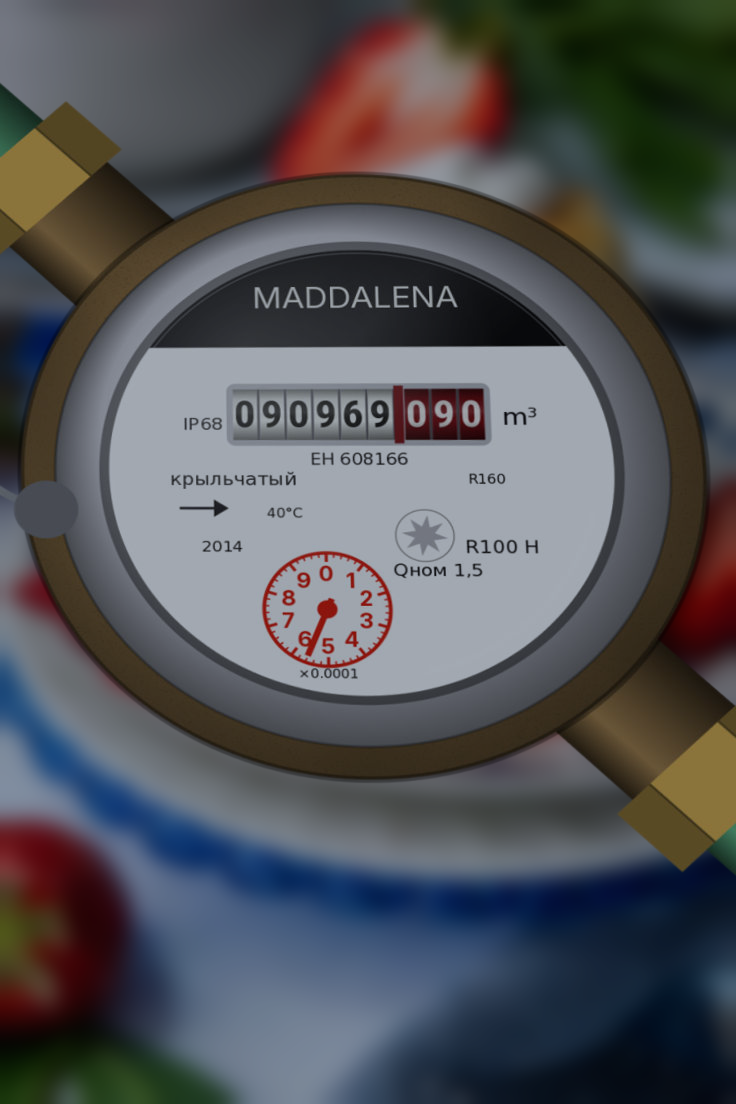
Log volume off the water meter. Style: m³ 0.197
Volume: m³ 90969.0905
